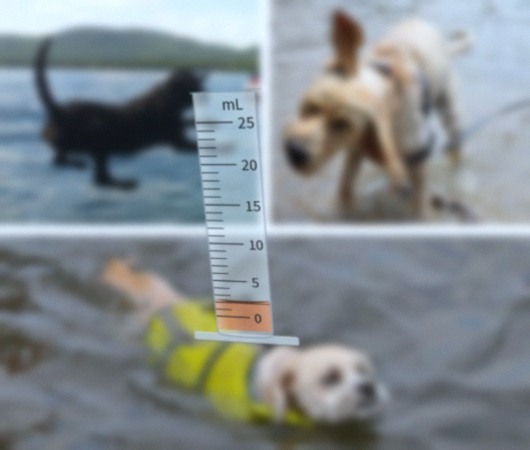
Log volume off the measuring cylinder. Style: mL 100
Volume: mL 2
